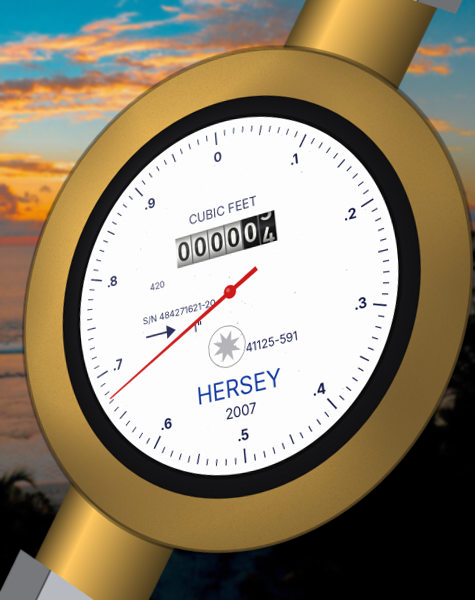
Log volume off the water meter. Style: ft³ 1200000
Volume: ft³ 3.67
